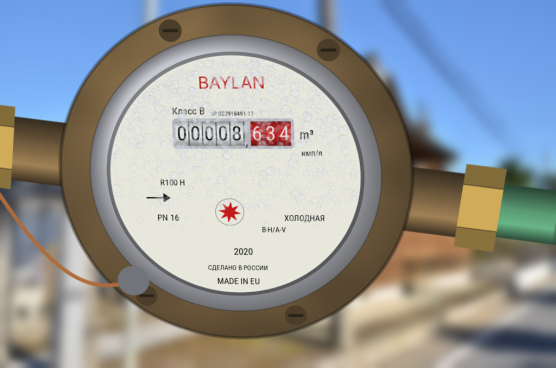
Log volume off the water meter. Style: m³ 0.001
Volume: m³ 8.634
